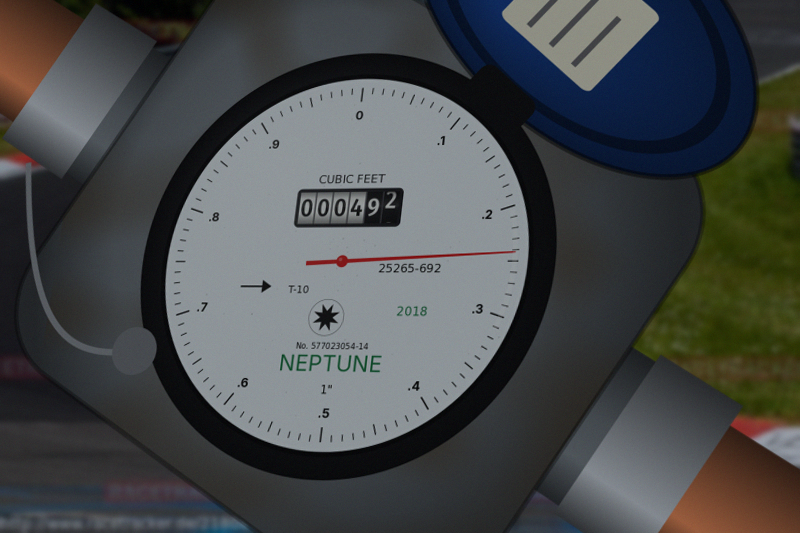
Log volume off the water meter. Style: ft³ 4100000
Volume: ft³ 492.24
